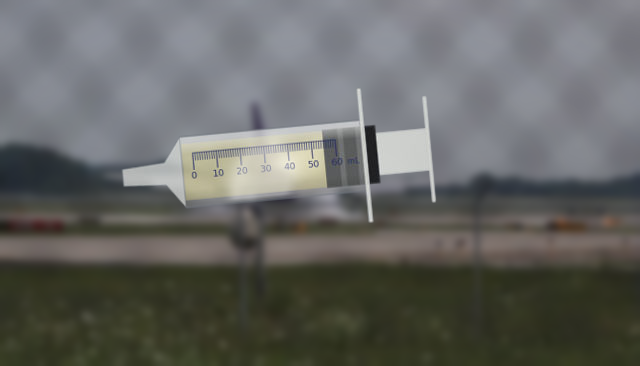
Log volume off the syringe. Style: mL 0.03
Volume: mL 55
